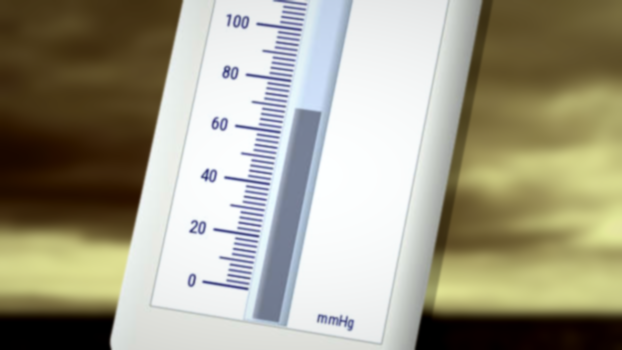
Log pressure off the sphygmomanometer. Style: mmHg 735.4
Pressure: mmHg 70
